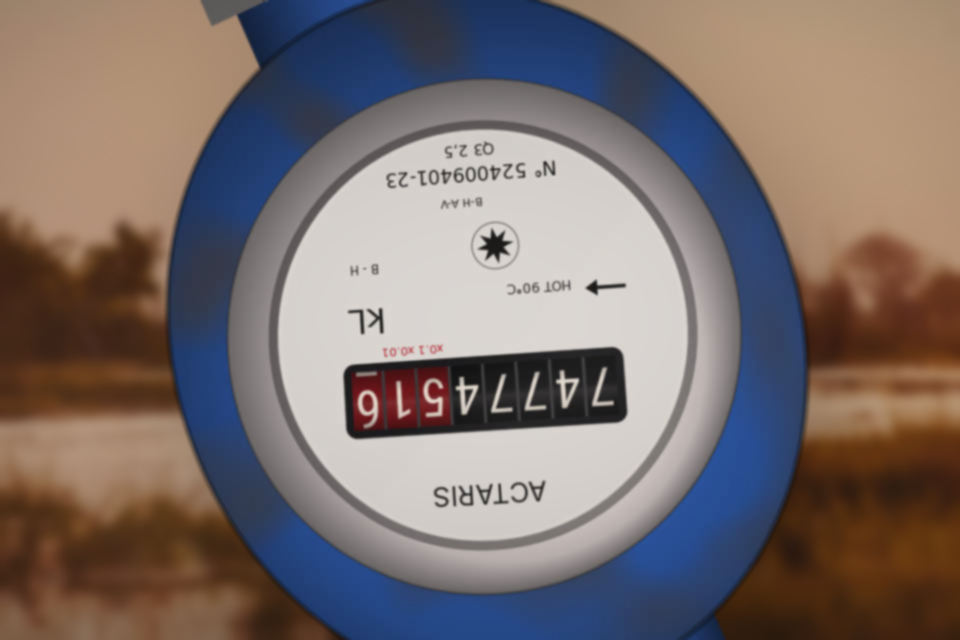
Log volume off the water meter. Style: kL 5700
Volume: kL 74774.516
